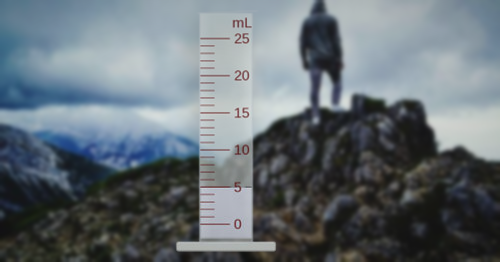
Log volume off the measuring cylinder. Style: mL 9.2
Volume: mL 5
